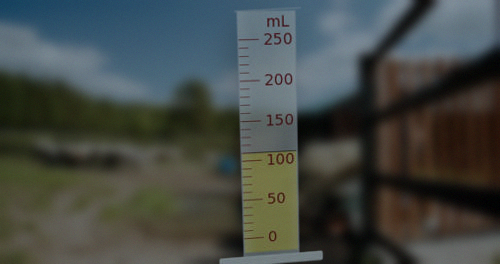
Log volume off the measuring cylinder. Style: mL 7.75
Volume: mL 110
